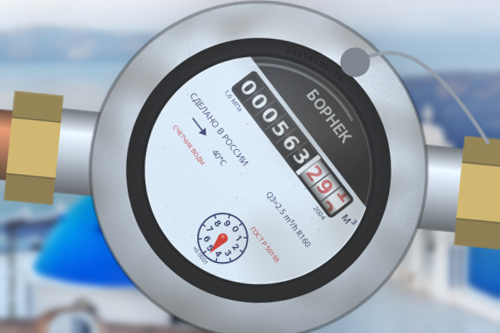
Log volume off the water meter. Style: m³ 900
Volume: m³ 563.2914
